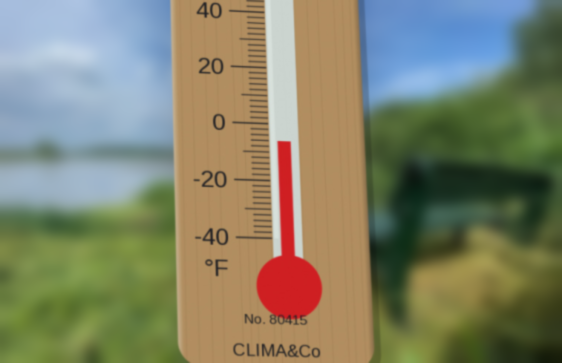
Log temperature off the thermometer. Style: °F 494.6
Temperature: °F -6
